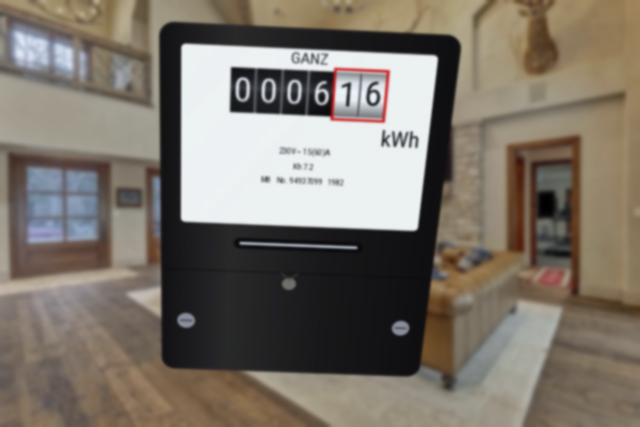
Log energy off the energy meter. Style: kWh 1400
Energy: kWh 6.16
